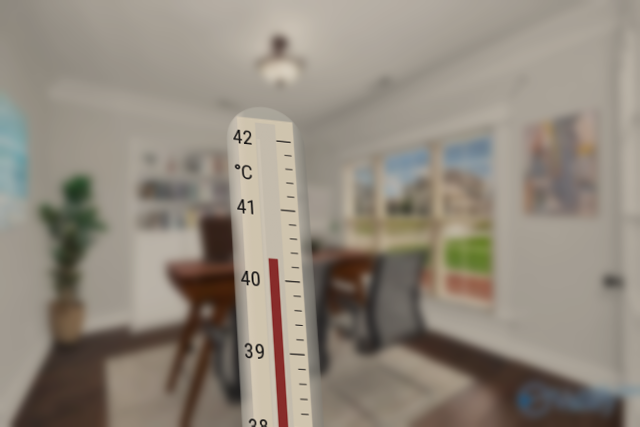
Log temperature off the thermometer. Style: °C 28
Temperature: °C 40.3
